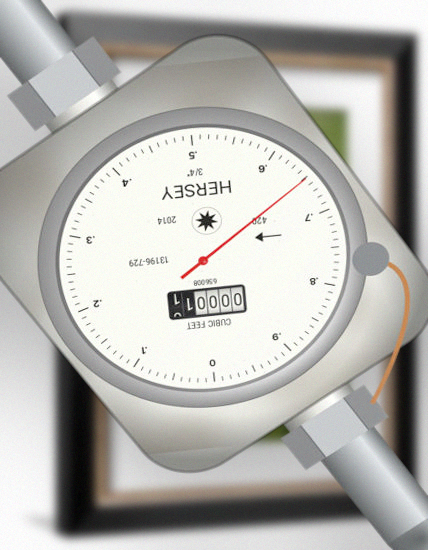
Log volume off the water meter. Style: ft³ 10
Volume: ft³ 10.65
